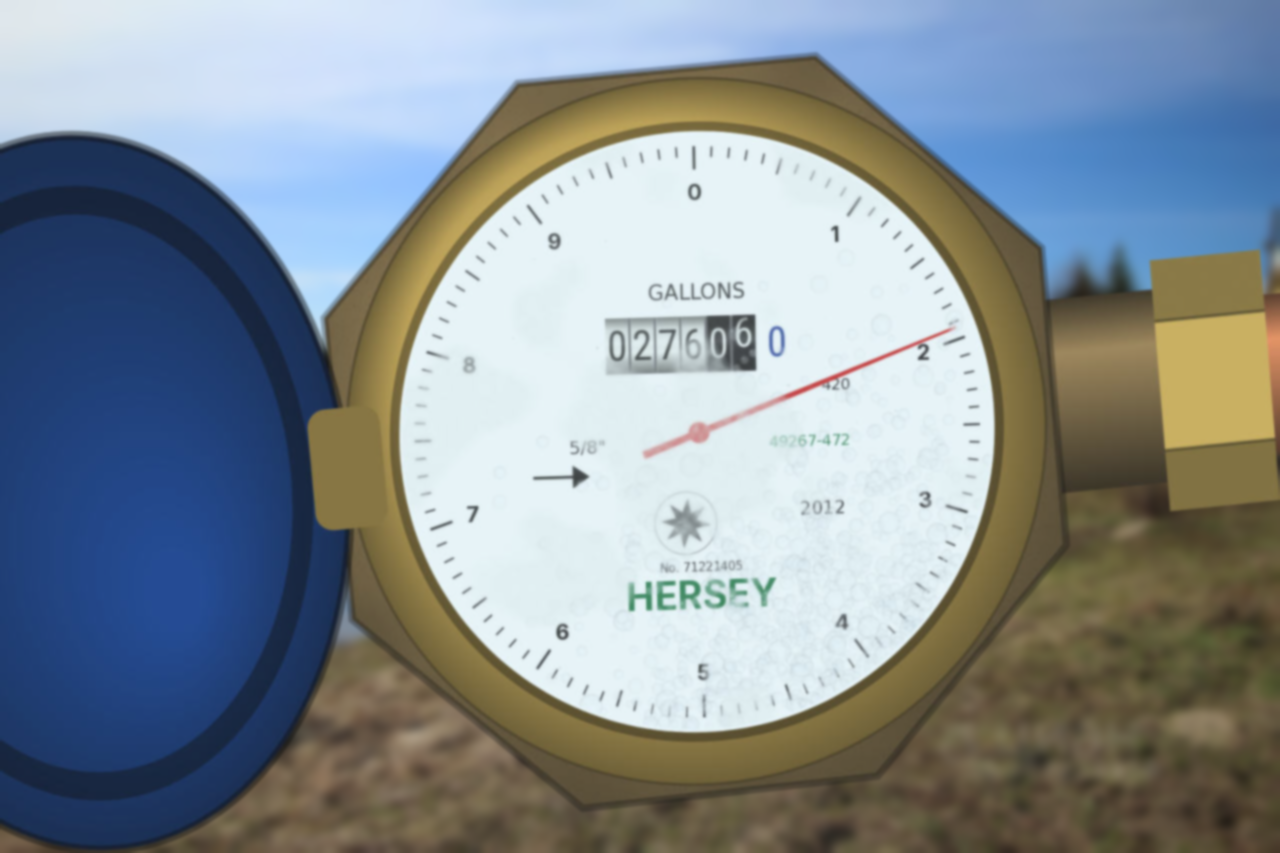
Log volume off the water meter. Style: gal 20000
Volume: gal 276061.9
